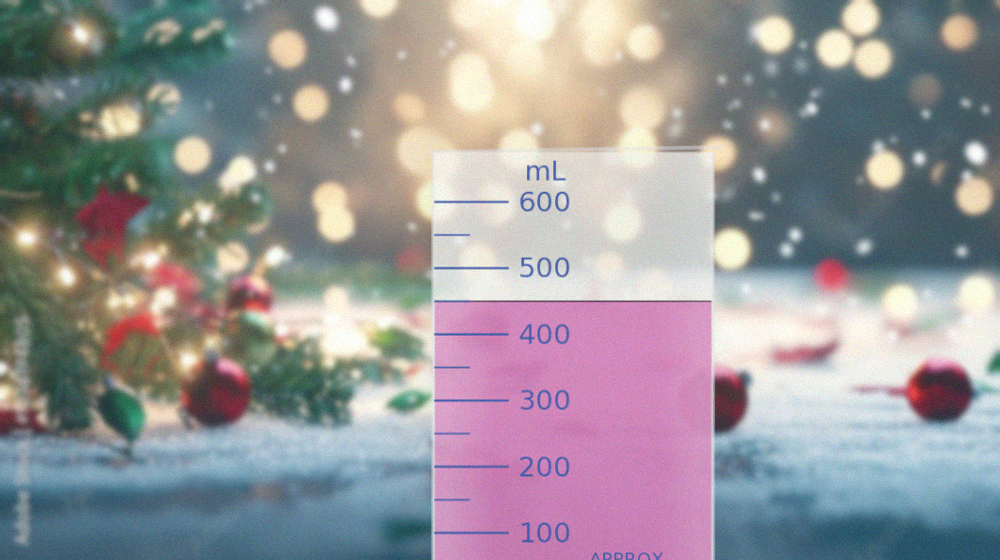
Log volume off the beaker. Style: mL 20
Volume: mL 450
